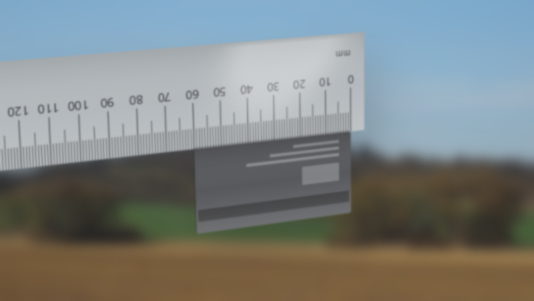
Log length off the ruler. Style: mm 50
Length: mm 60
